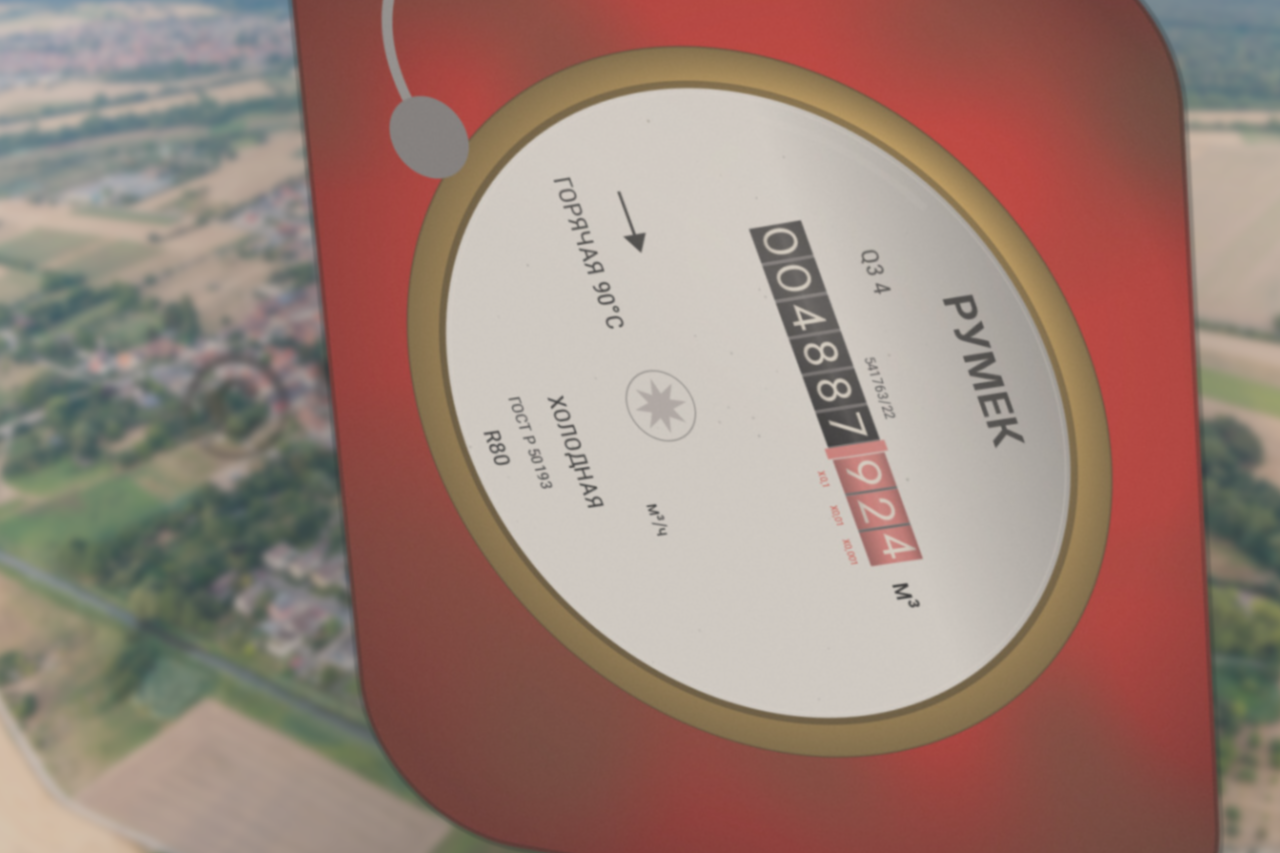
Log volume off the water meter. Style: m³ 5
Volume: m³ 4887.924
